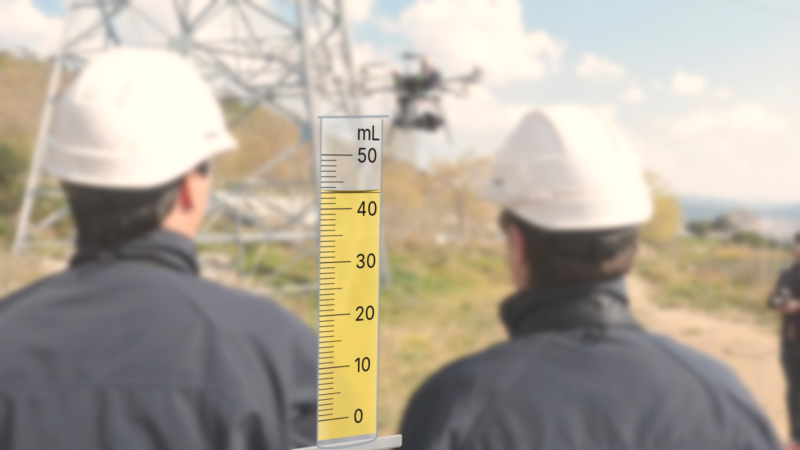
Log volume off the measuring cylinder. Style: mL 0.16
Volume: mL 43
